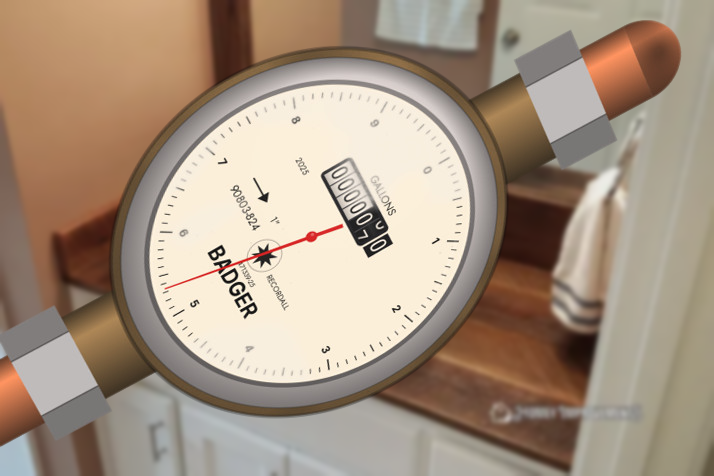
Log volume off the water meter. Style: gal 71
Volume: gal 65.3
